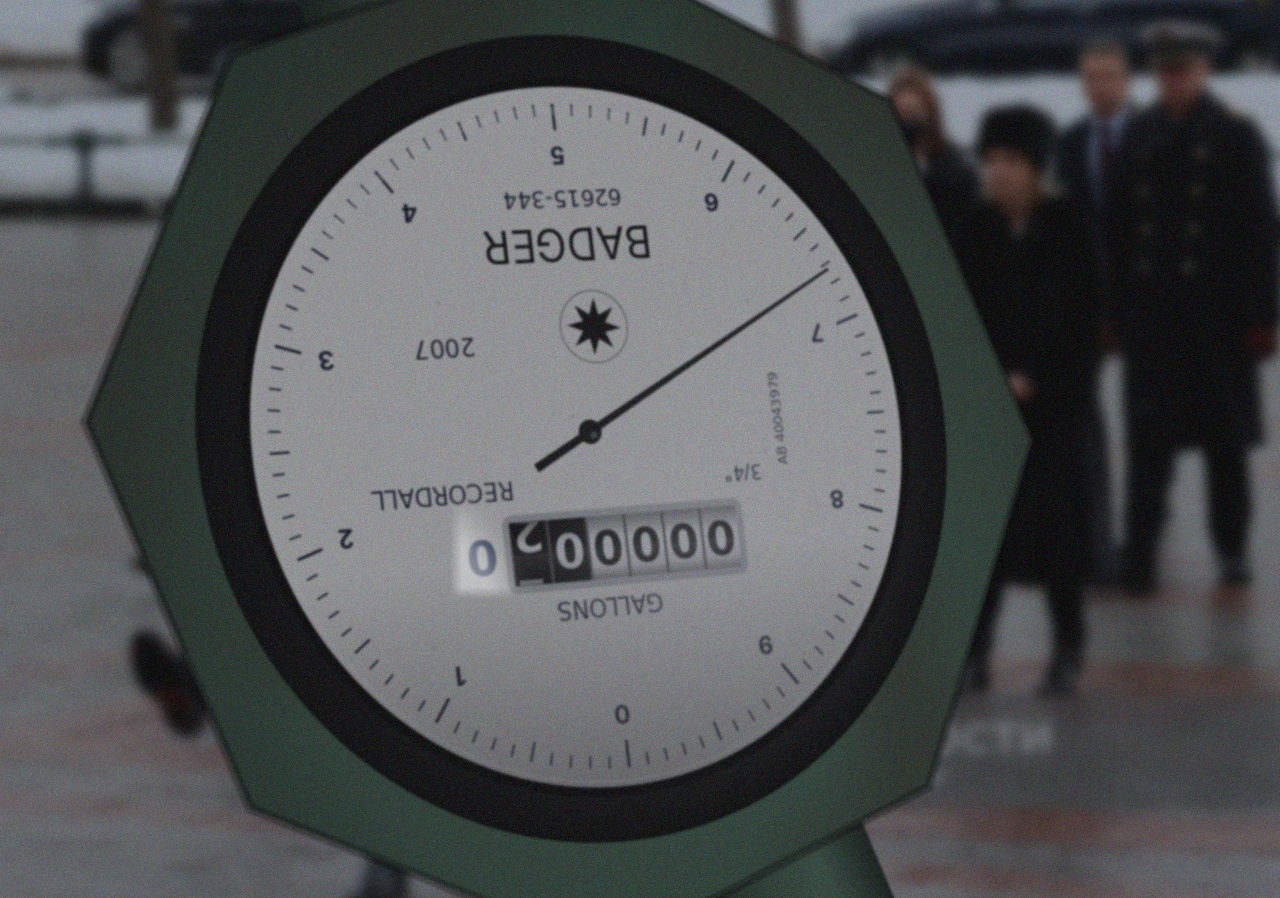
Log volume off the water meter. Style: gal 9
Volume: gal 16.7
